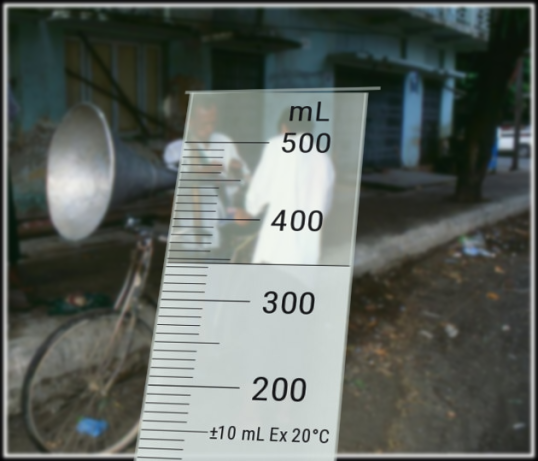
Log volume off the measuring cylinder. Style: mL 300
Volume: mL 345
